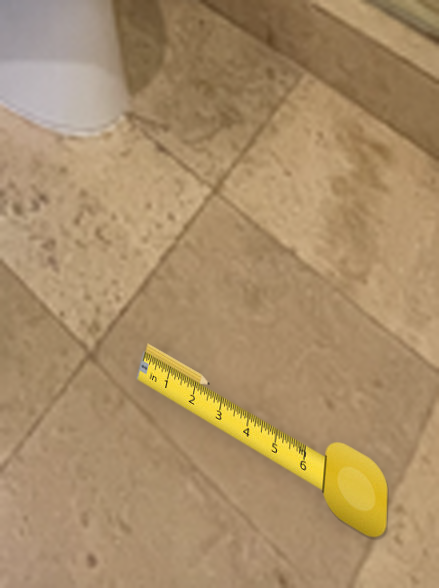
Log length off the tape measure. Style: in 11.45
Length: in 2.5
